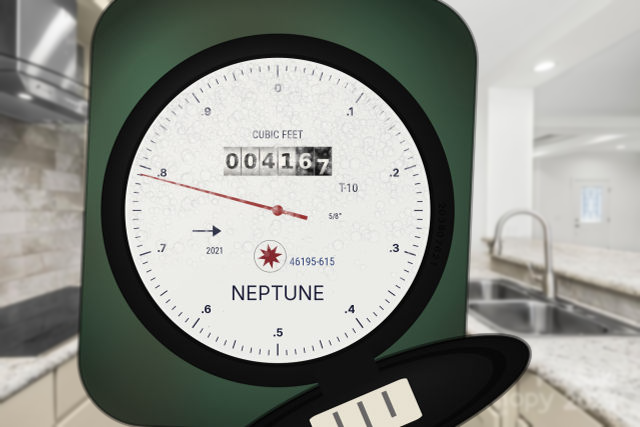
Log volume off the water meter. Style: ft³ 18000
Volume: ft³ 4166.79
